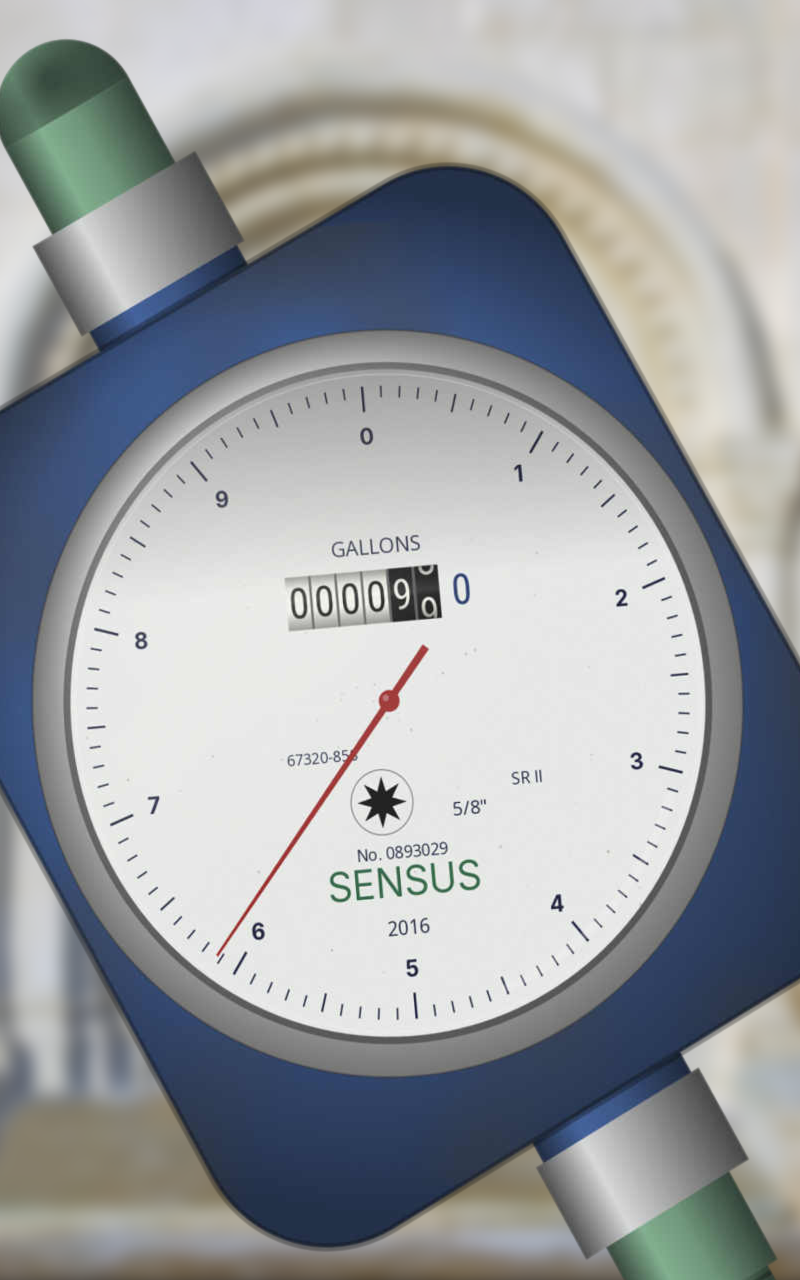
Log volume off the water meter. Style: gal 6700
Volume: gal 986.1
